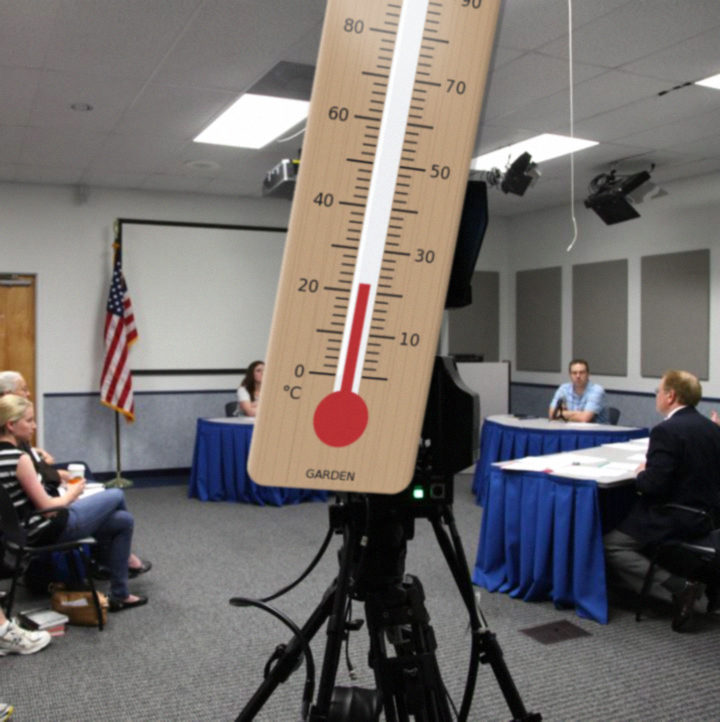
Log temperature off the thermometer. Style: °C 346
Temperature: °C 22
